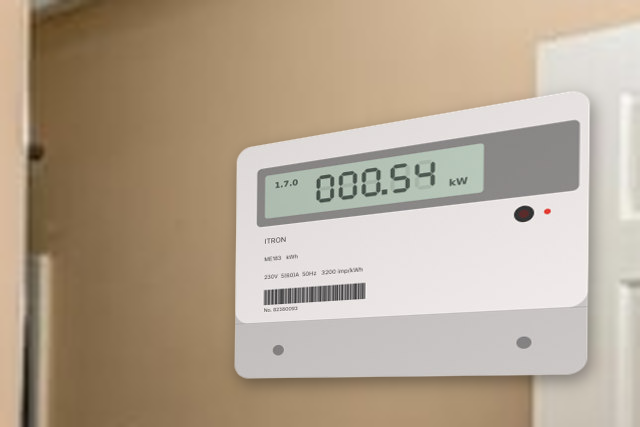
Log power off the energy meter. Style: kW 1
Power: kW 0.54
